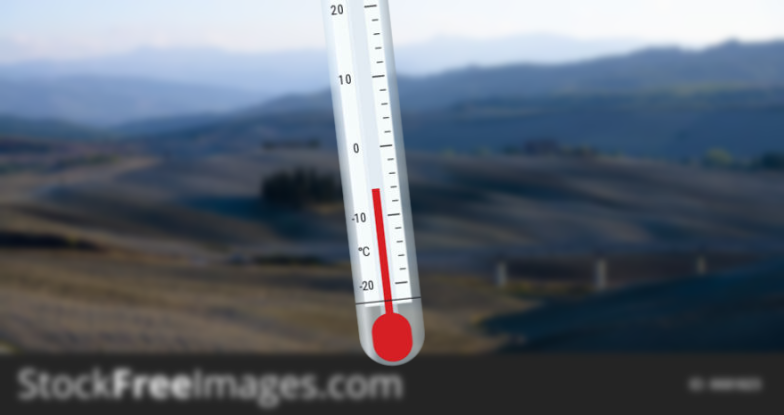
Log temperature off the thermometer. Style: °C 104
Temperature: °C -6
